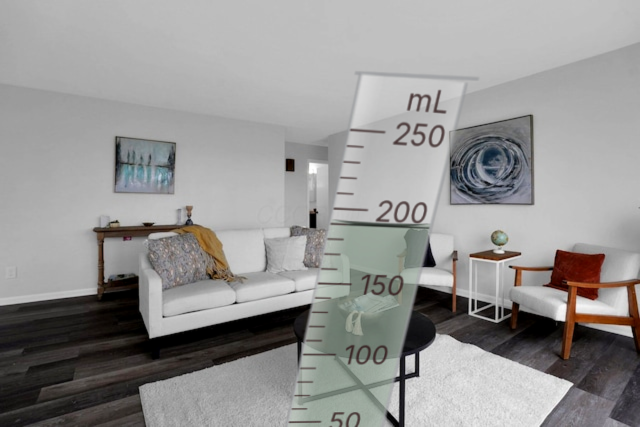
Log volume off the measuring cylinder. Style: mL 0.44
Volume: mL 190
